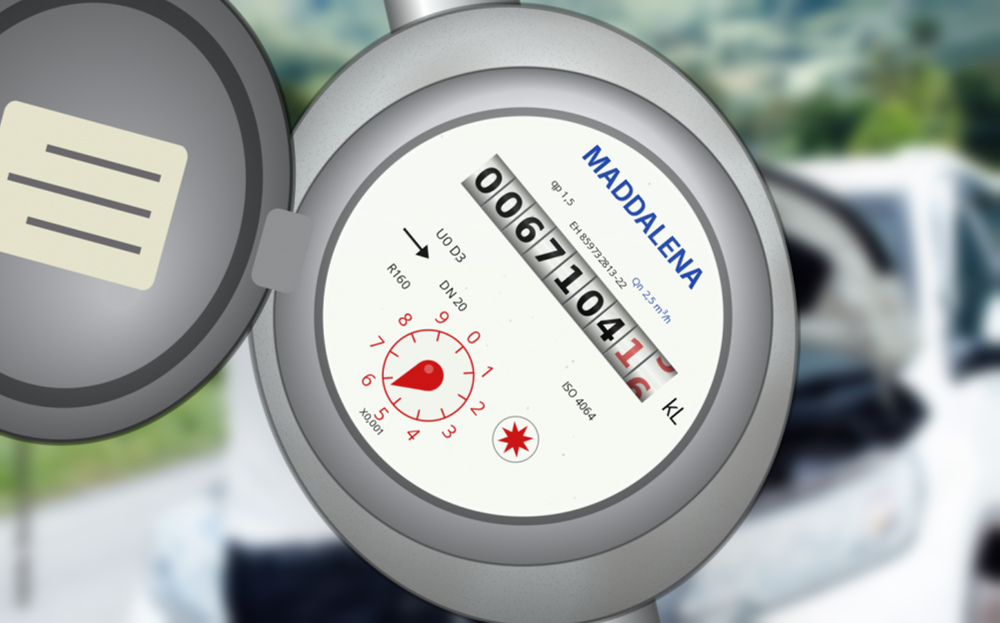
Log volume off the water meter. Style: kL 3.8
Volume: kL 67104.155
